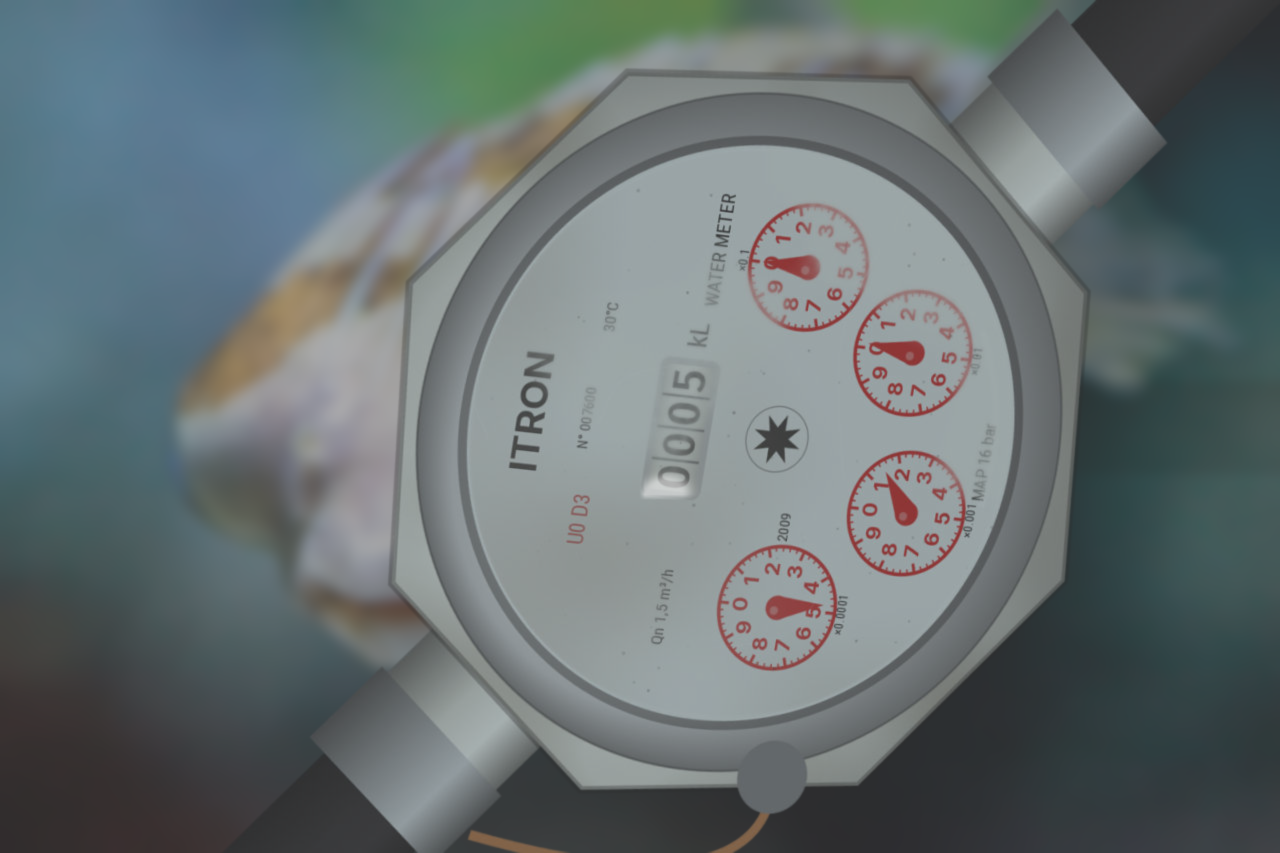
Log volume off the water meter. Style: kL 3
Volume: kL 5.0014
